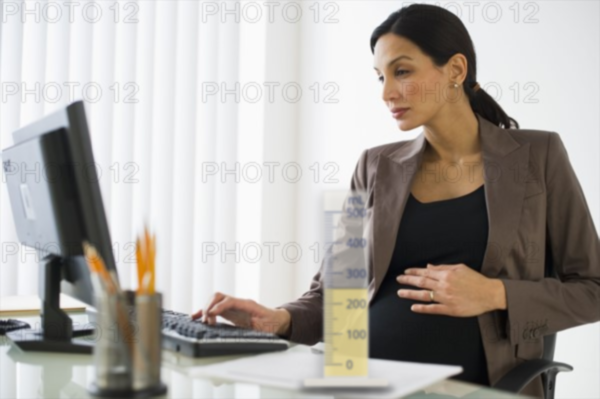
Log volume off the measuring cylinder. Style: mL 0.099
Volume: mL 250
